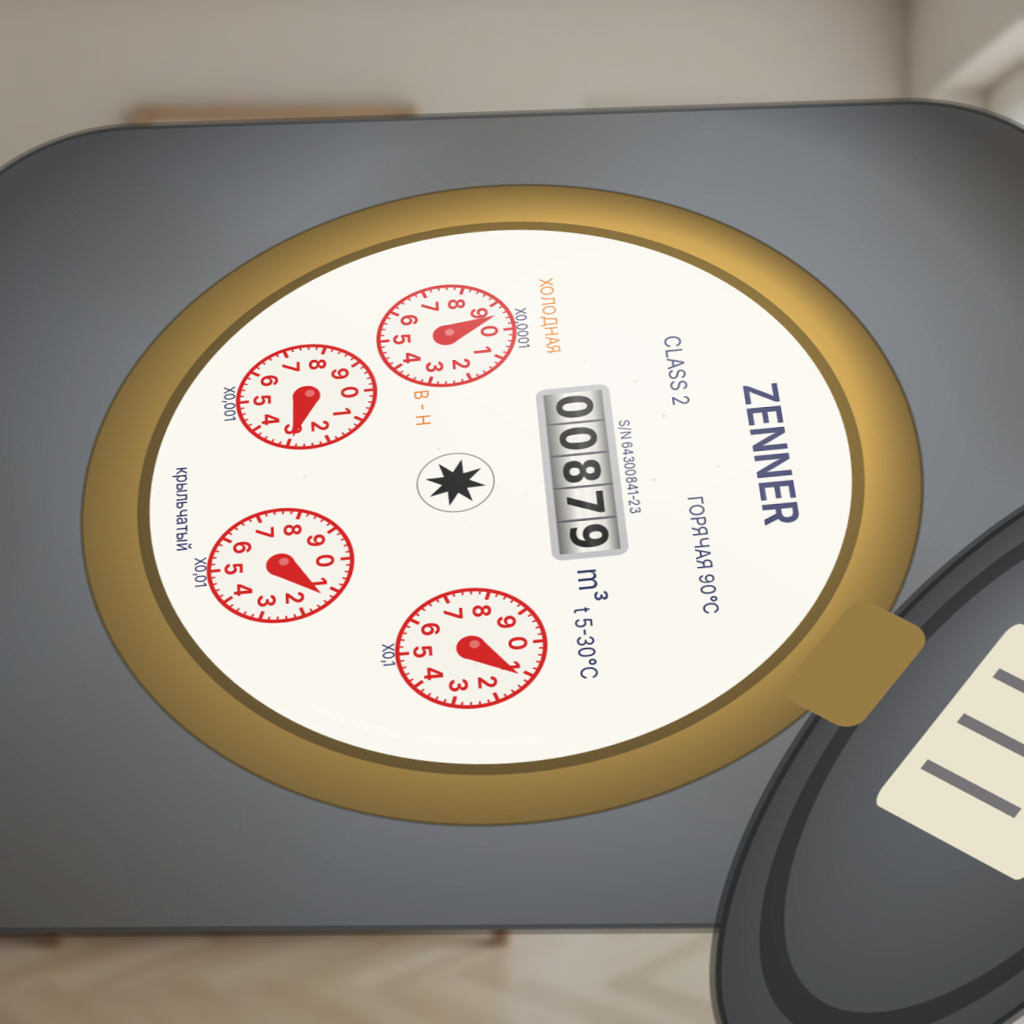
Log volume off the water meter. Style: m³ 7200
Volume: m³ 879.1129
